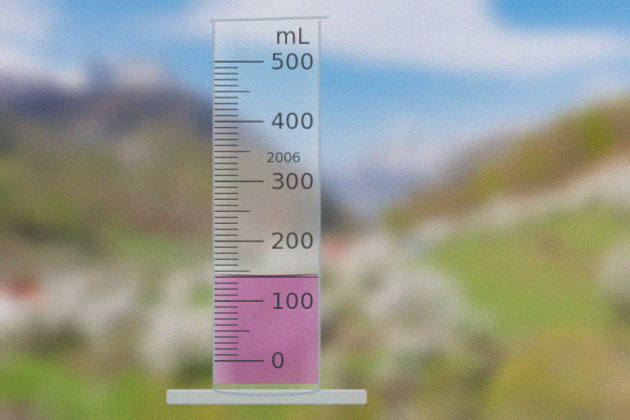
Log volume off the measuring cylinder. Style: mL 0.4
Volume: mL 140
